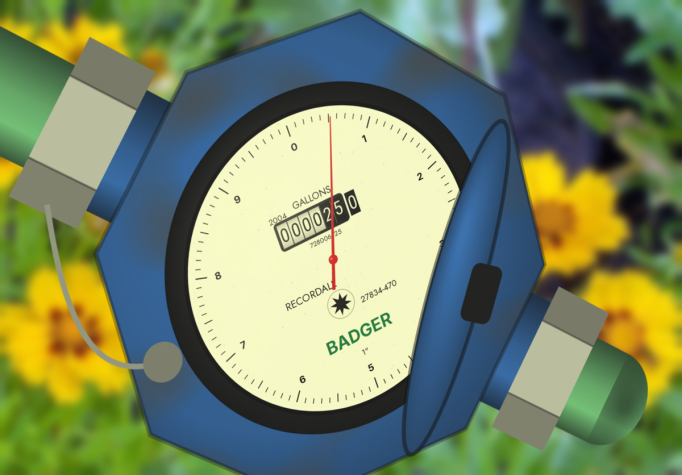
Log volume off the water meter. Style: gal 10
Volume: gal 250.5
